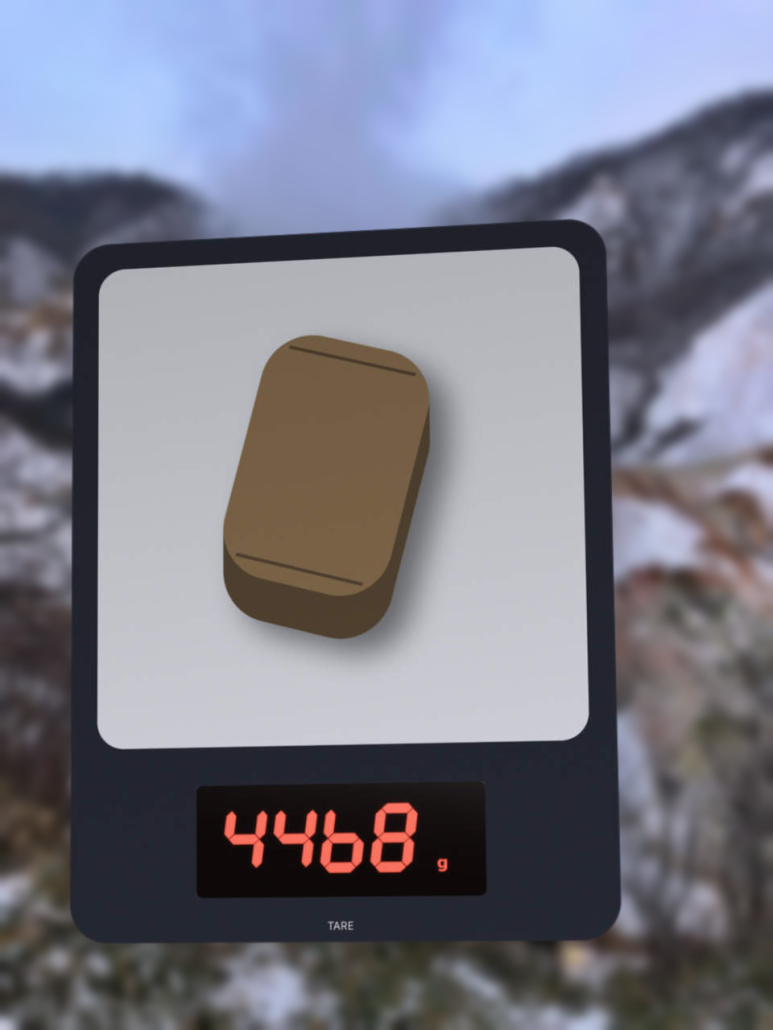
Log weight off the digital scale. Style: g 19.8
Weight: g 4468
